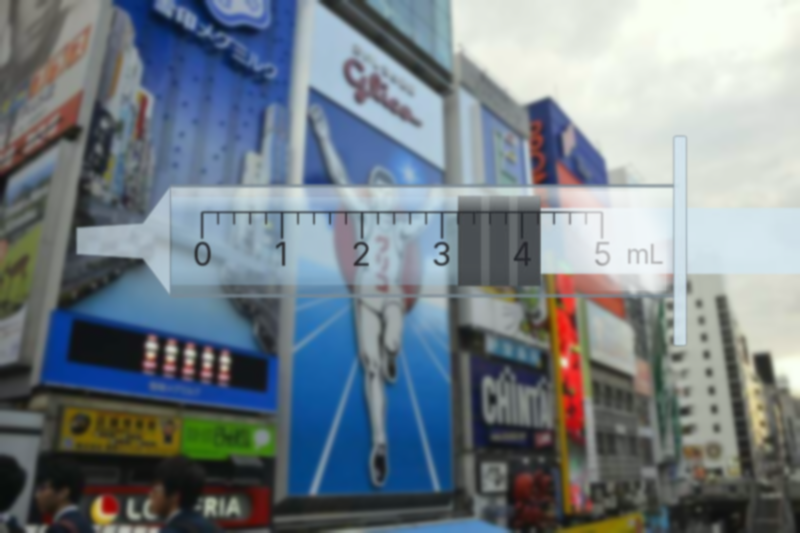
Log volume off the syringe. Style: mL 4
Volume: mL 3.2
